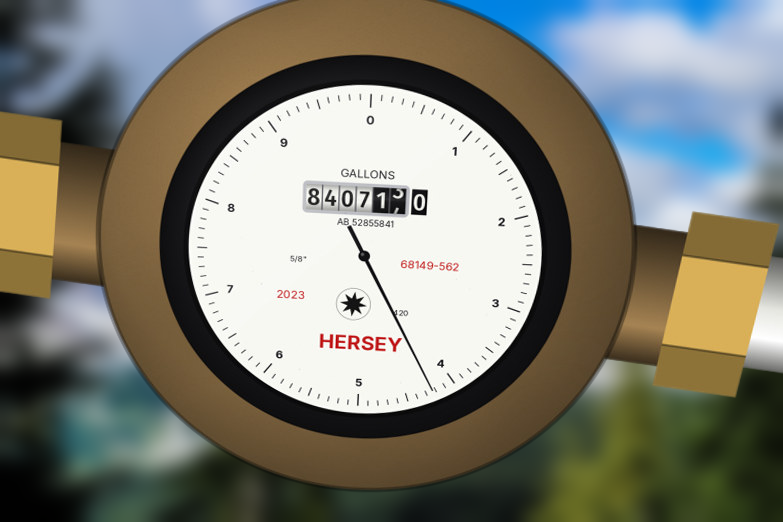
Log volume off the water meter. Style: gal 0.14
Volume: gal 8407134.2
